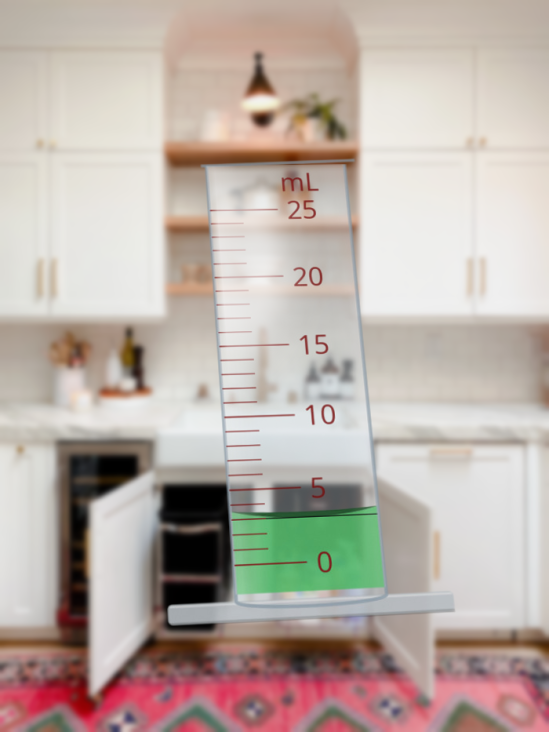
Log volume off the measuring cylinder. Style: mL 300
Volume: mL 3
